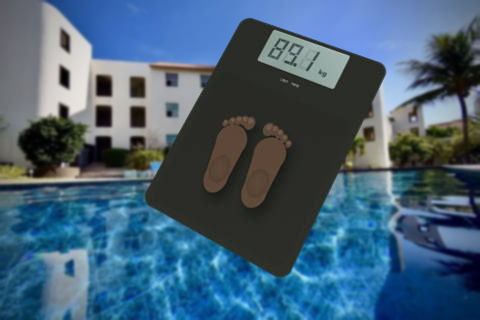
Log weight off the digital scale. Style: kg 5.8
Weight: kg 89.1
